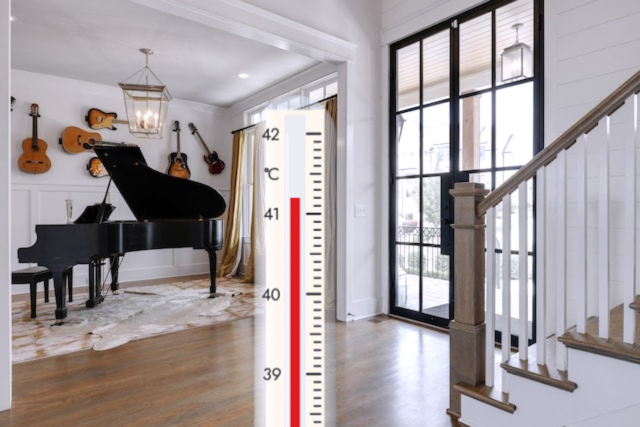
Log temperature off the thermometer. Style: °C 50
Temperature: °C 41.2
